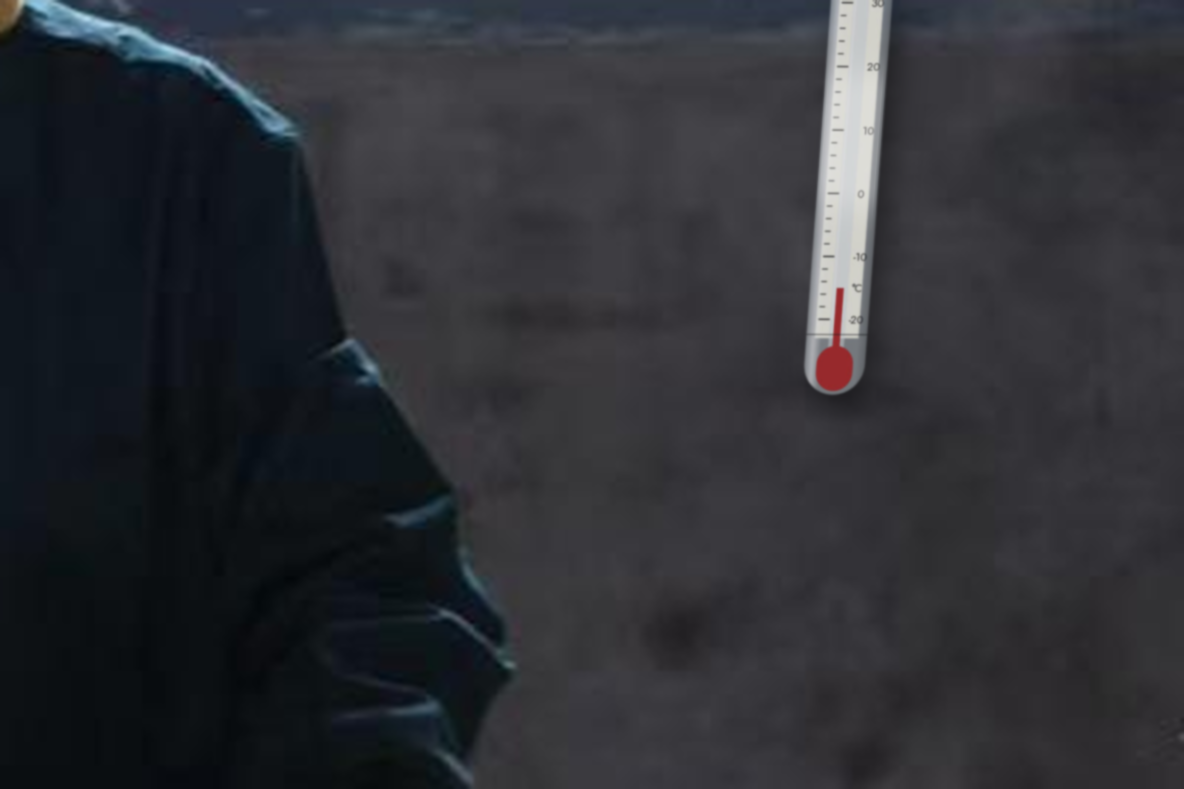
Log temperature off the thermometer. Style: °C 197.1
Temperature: °C -15
